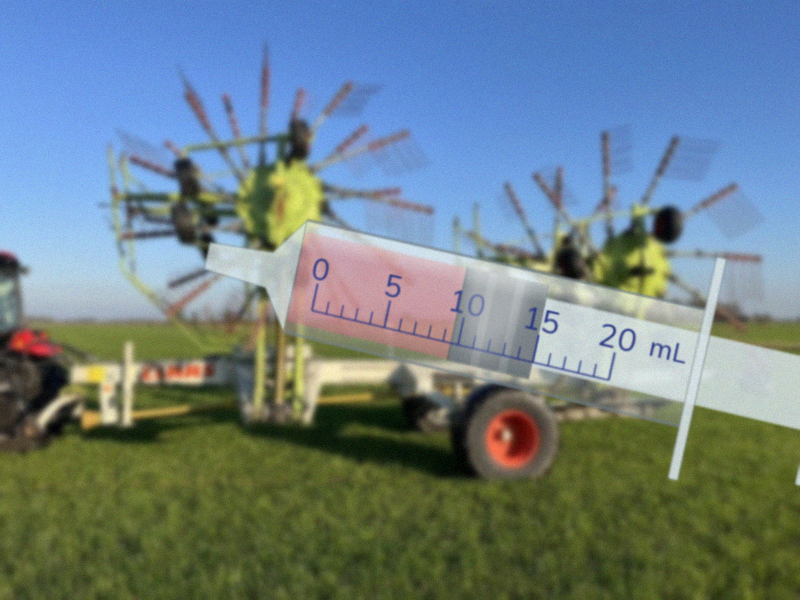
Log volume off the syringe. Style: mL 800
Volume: mL 9.5
